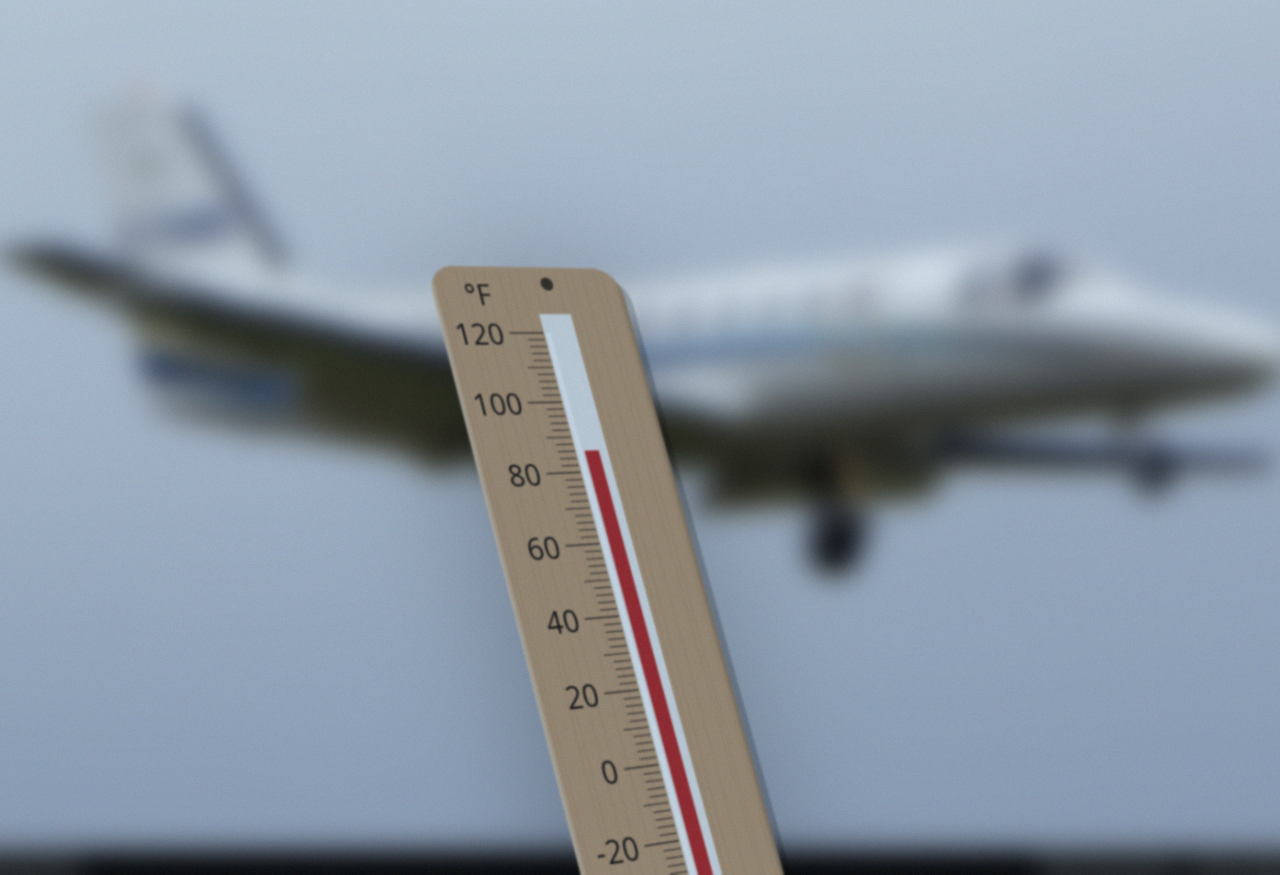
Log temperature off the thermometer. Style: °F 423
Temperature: °F 86
